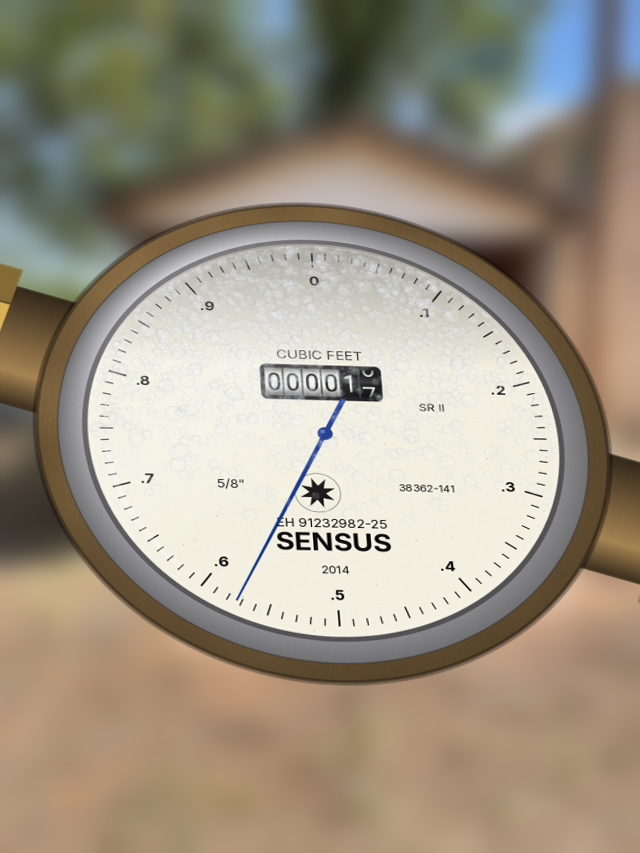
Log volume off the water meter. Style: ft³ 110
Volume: ft³ 16.57
